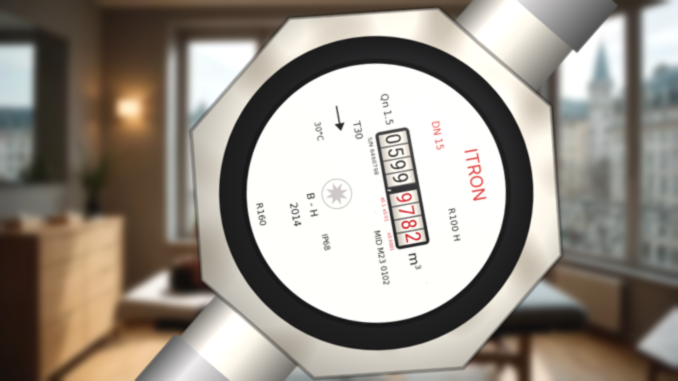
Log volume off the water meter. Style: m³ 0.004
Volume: m³ 599.9782
